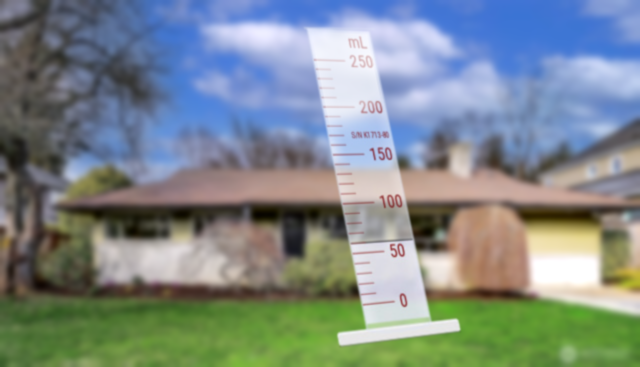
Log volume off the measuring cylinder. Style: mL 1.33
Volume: mL 60
